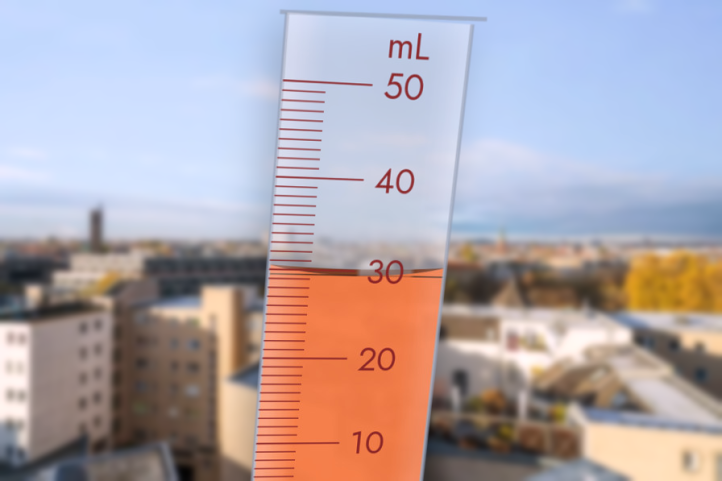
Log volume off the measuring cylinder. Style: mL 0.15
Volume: mL 29.5
